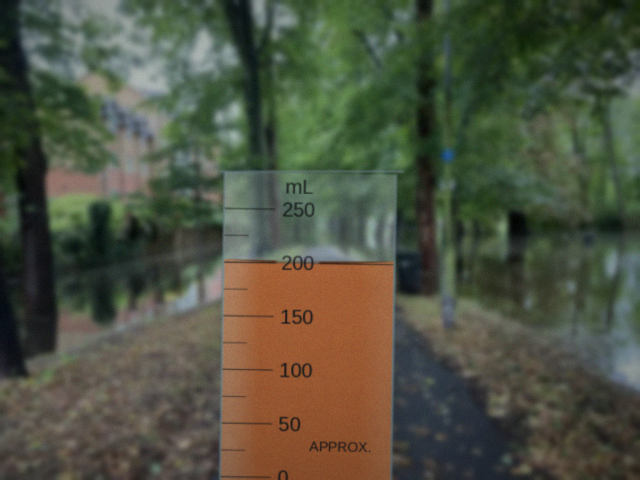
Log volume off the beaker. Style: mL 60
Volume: mL 200
